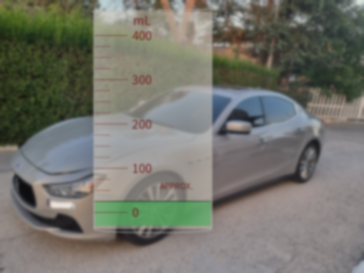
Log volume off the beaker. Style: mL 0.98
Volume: mL 25
